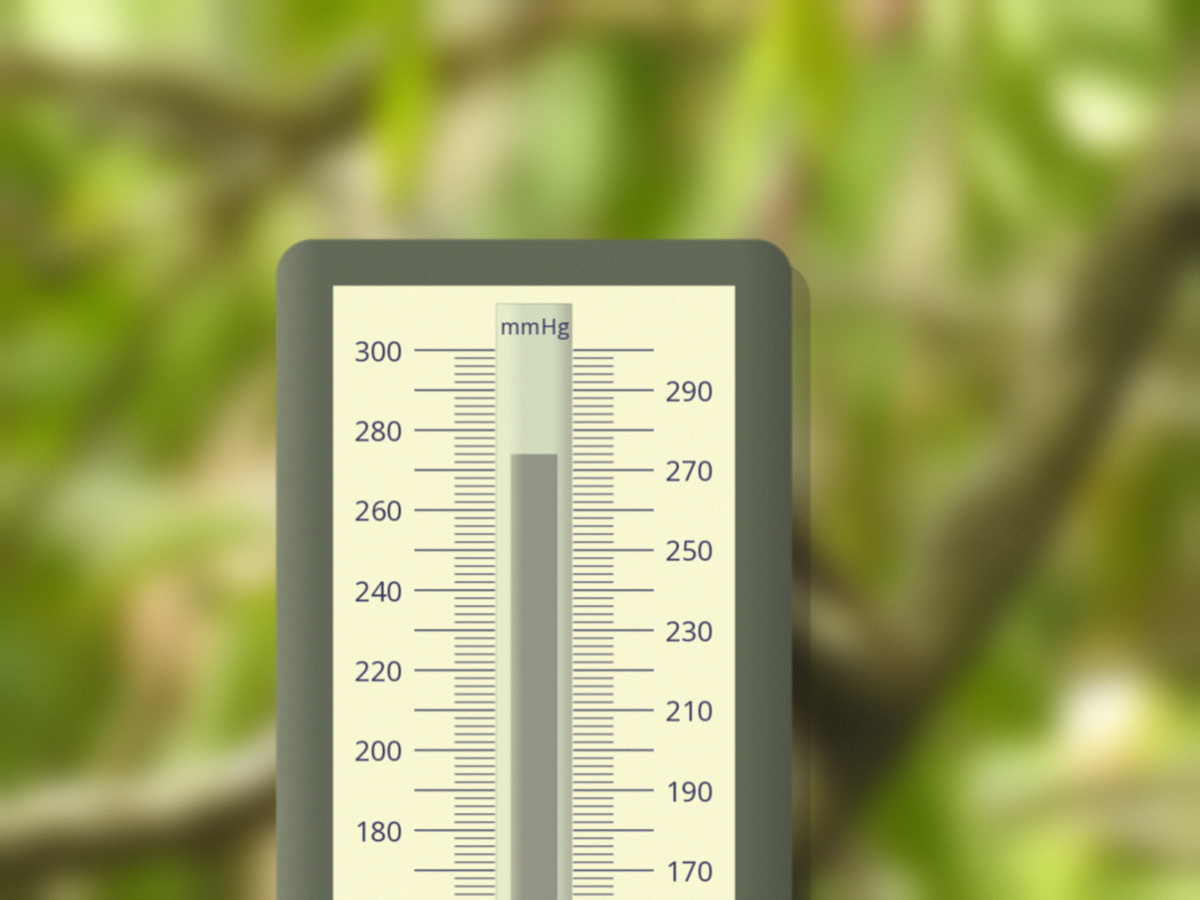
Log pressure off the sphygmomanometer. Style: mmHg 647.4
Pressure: mmHg 274
